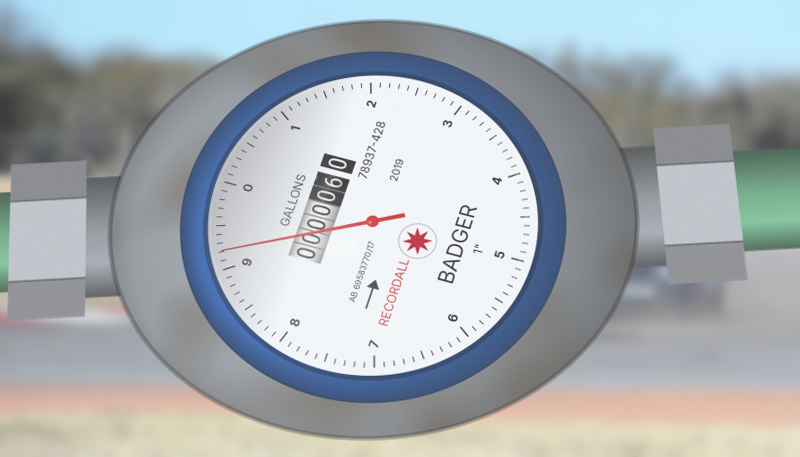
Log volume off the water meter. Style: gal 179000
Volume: gal 59.2
